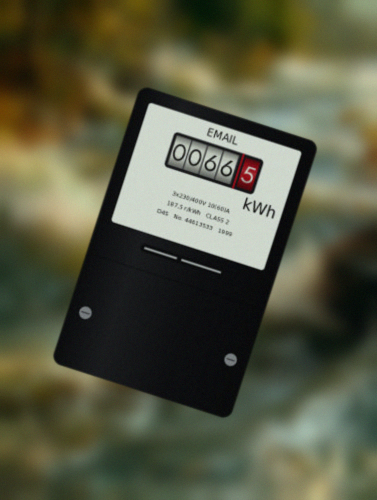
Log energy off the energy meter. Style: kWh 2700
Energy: kWh 66.5
